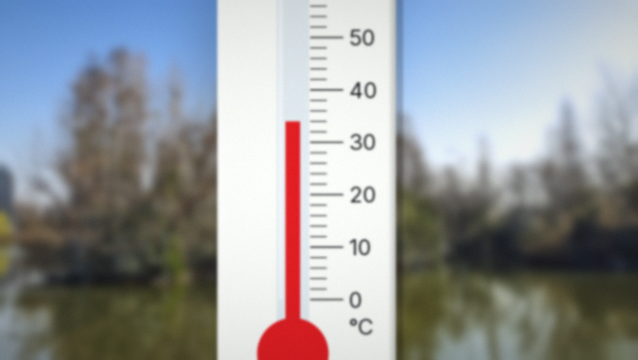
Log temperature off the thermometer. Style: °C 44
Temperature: °C 34
